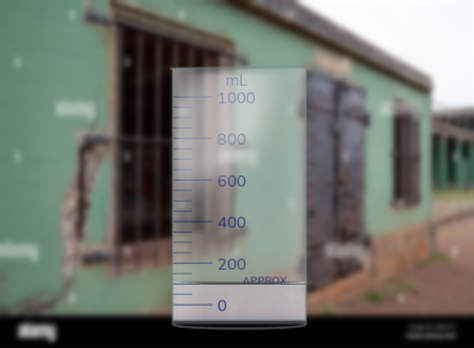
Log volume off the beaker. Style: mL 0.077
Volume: mL 100
